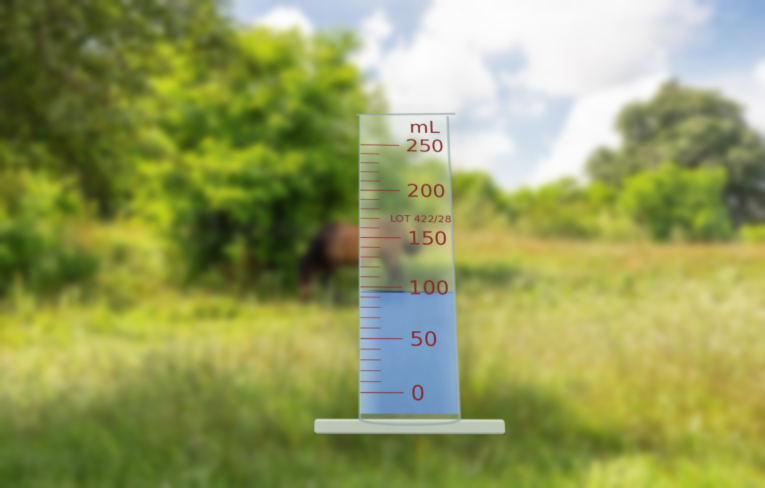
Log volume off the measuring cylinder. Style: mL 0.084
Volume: mL 95
